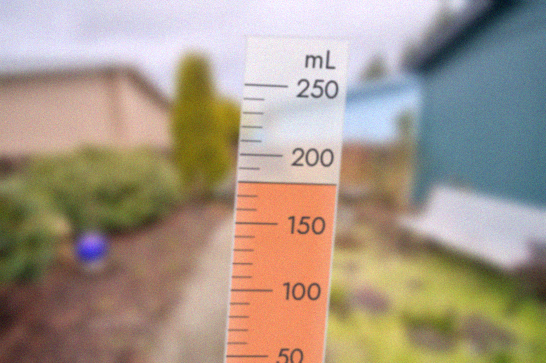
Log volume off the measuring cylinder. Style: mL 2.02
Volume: mL 180
